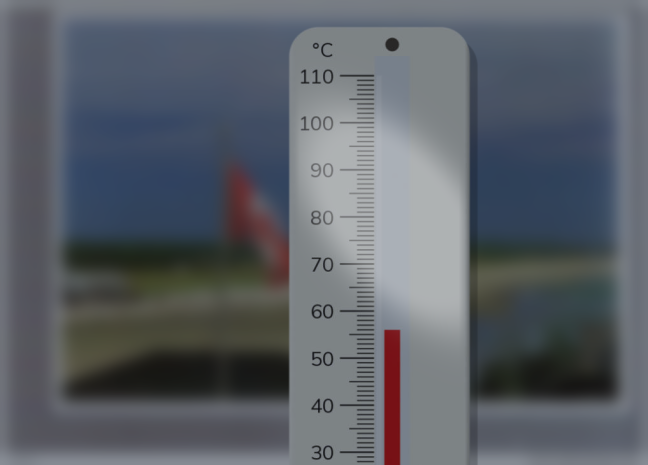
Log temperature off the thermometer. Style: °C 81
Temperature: °C 56
